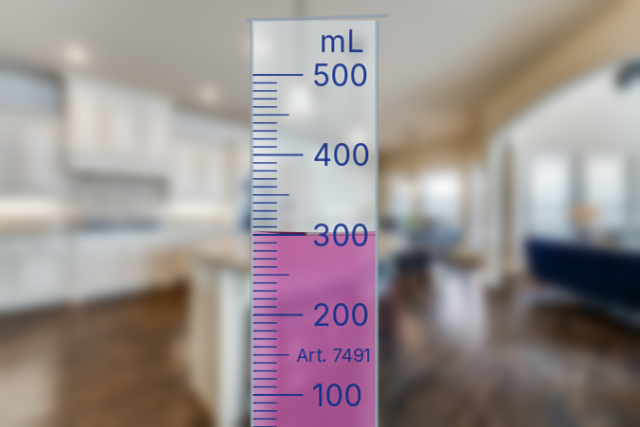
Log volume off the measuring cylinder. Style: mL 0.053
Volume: mL 300
